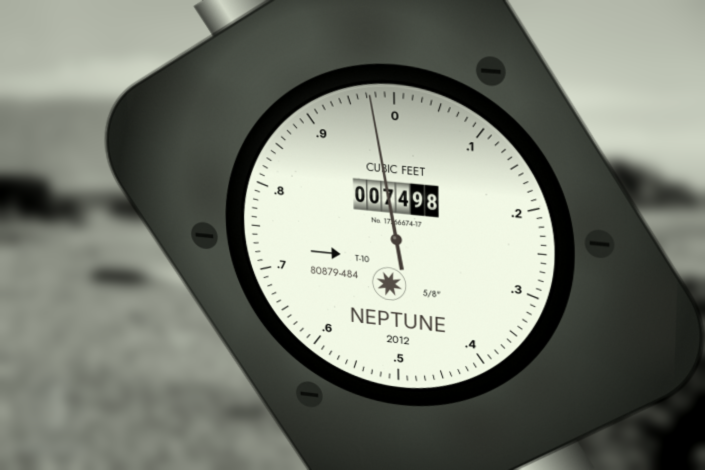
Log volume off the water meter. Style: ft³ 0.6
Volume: ft³ 7497.97
